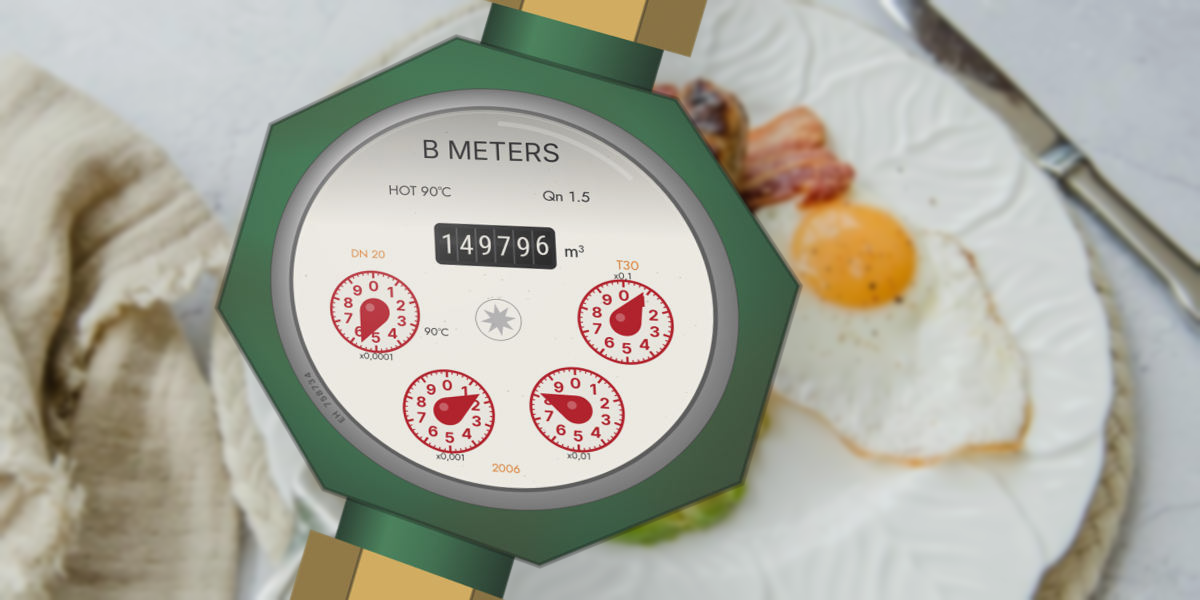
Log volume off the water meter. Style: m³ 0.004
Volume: m³ 149796.0815
